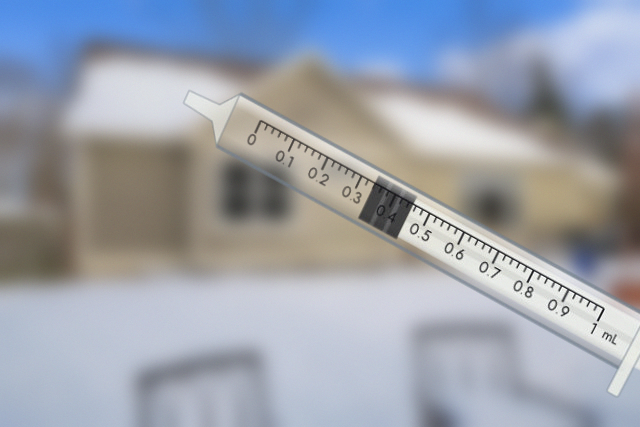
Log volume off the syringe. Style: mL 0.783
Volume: mL 0.34
